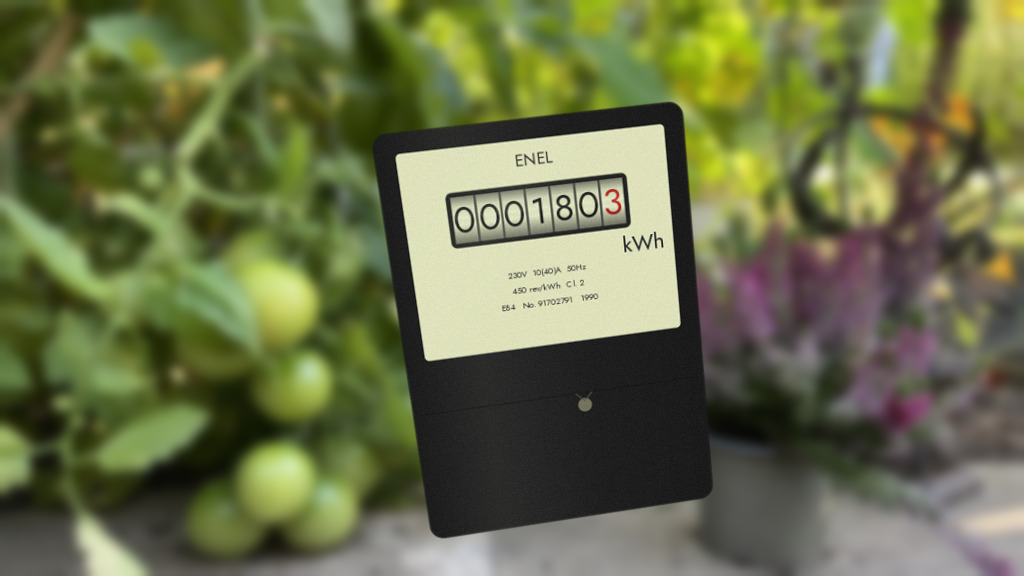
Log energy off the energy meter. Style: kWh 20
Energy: kWh 180.3
